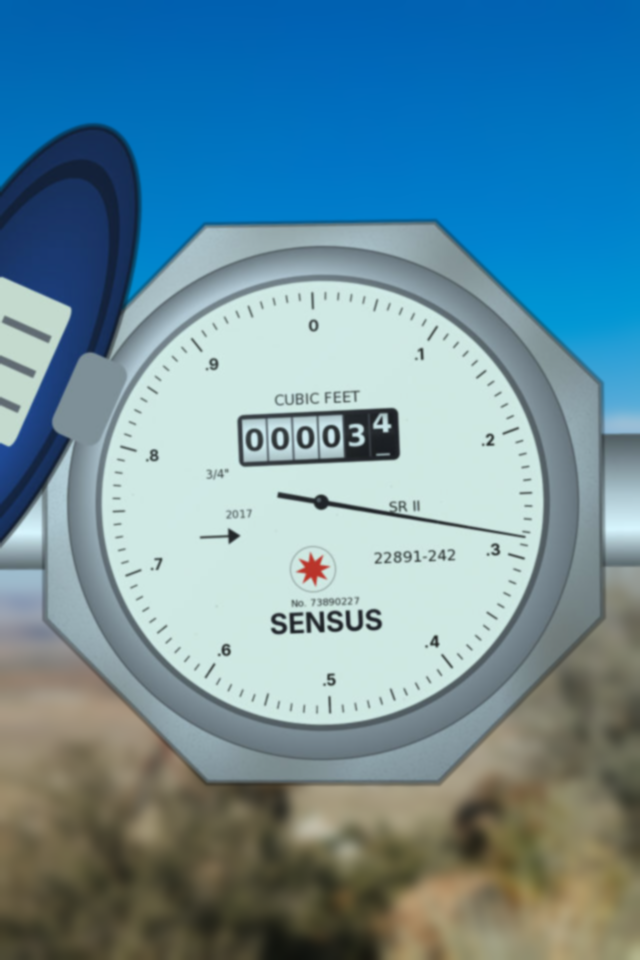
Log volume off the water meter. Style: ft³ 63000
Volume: ft³ 34.28
